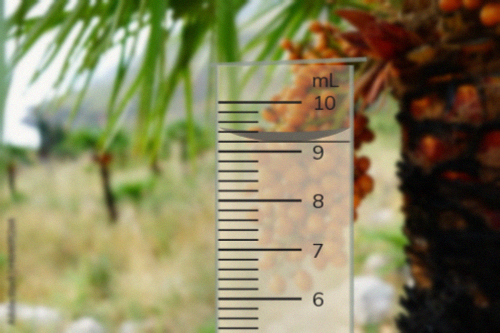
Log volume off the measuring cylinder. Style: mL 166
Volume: mL 9.2
